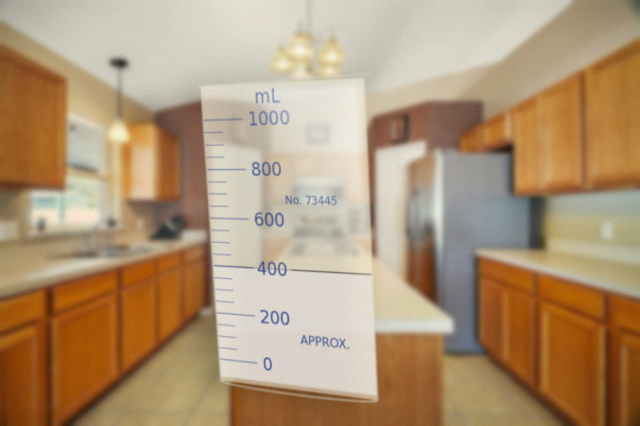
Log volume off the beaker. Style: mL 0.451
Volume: mL 400
